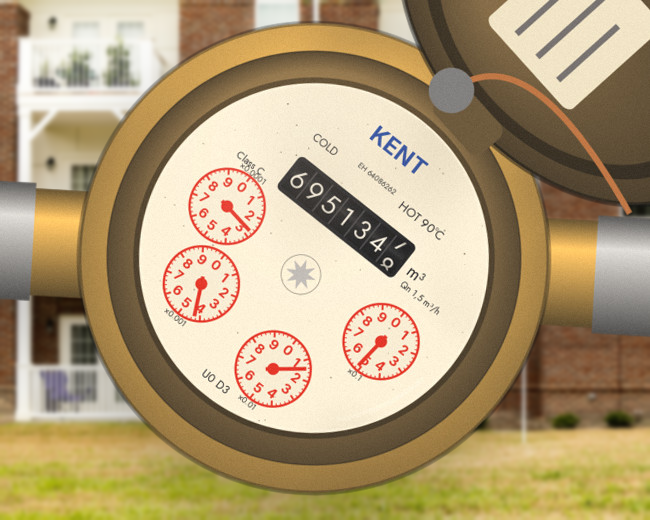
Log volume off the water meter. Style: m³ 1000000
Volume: m³ 6951347.5142
